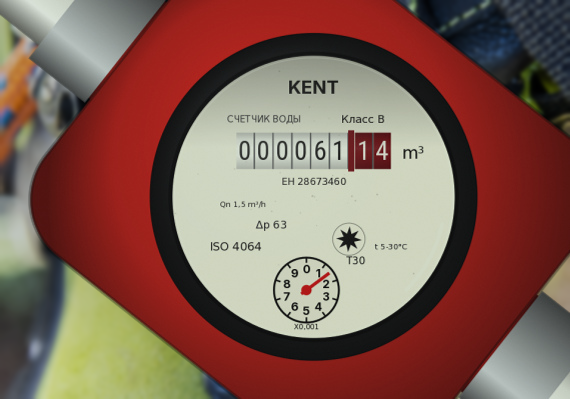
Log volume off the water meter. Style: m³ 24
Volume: m³ 61.141
